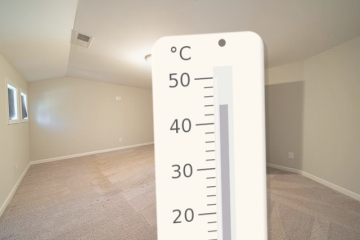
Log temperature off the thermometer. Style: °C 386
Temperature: °C 44
